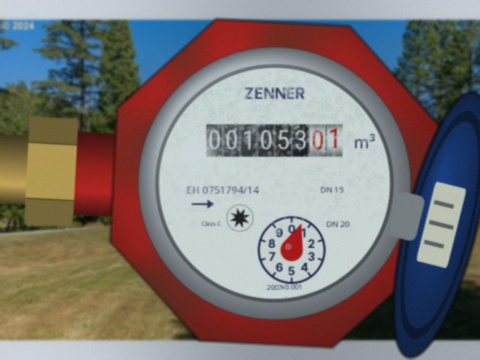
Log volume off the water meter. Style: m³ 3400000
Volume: m³ 1053.010
